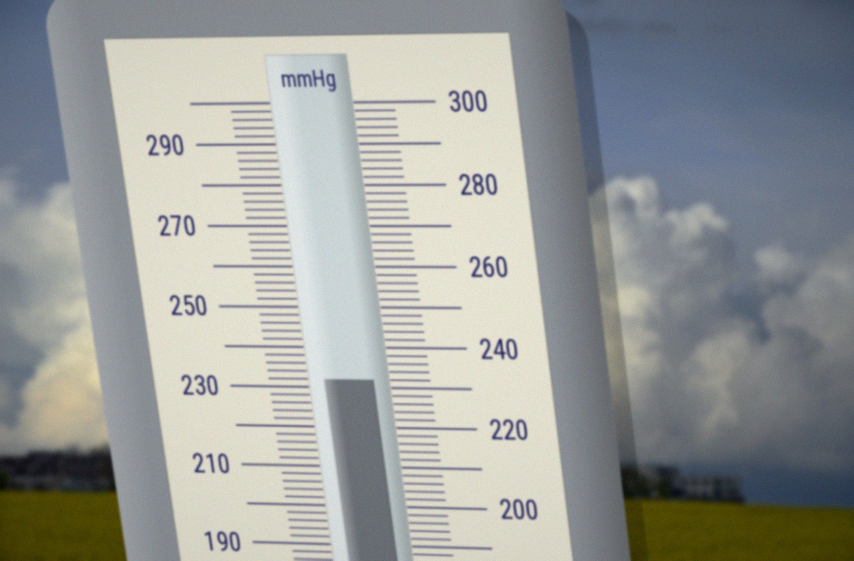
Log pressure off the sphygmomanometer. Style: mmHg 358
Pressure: mmHg 232
